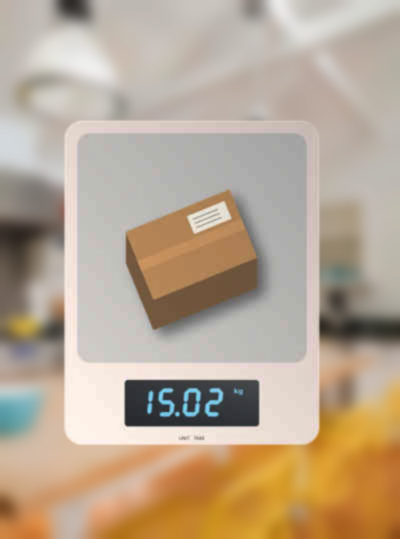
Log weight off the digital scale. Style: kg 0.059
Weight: kg 15.02
